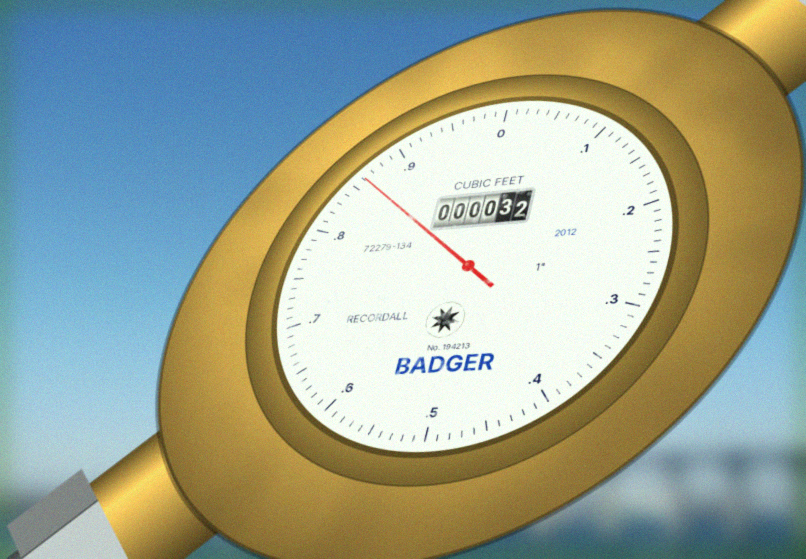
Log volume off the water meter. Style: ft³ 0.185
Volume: ft³ 31.86
